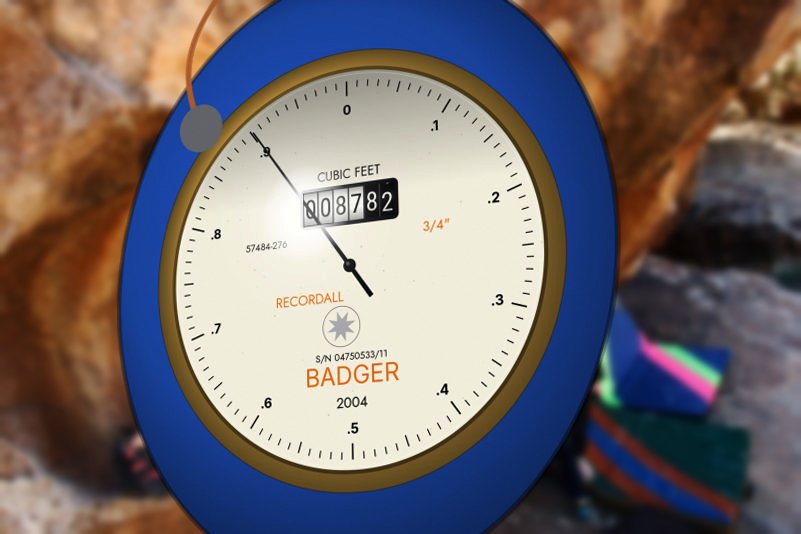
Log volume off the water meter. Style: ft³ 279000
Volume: ft³ 8781.90
